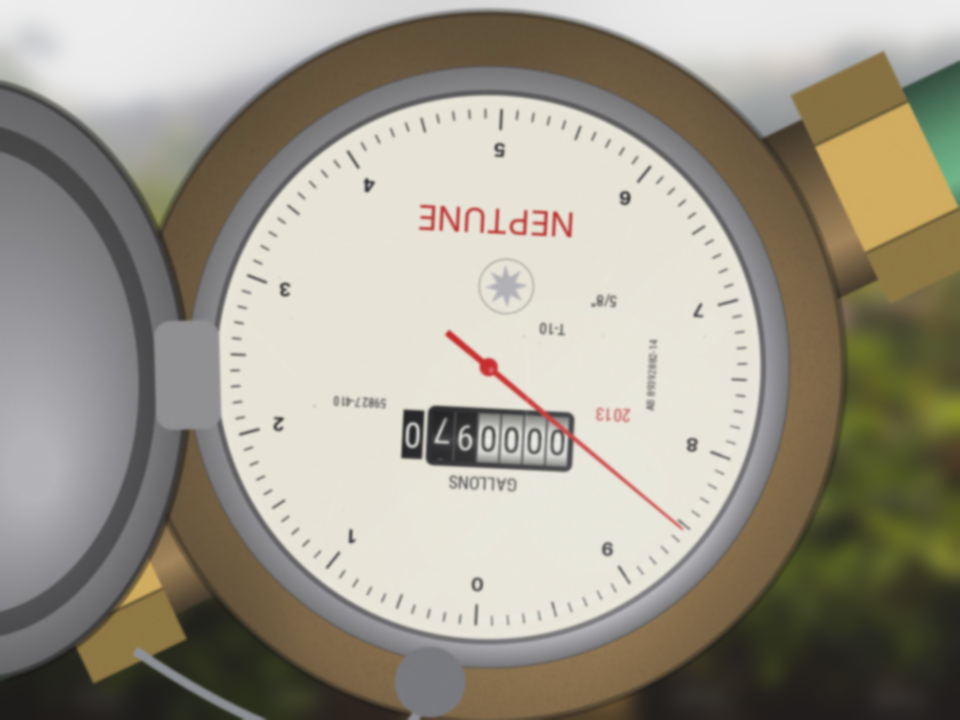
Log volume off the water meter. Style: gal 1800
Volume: gal 968.5
